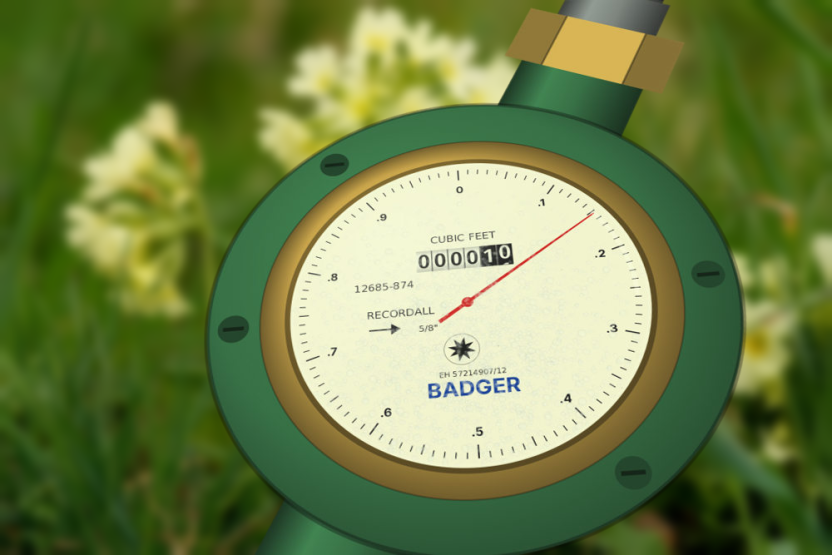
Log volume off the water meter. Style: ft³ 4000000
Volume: ft³ 10.15
